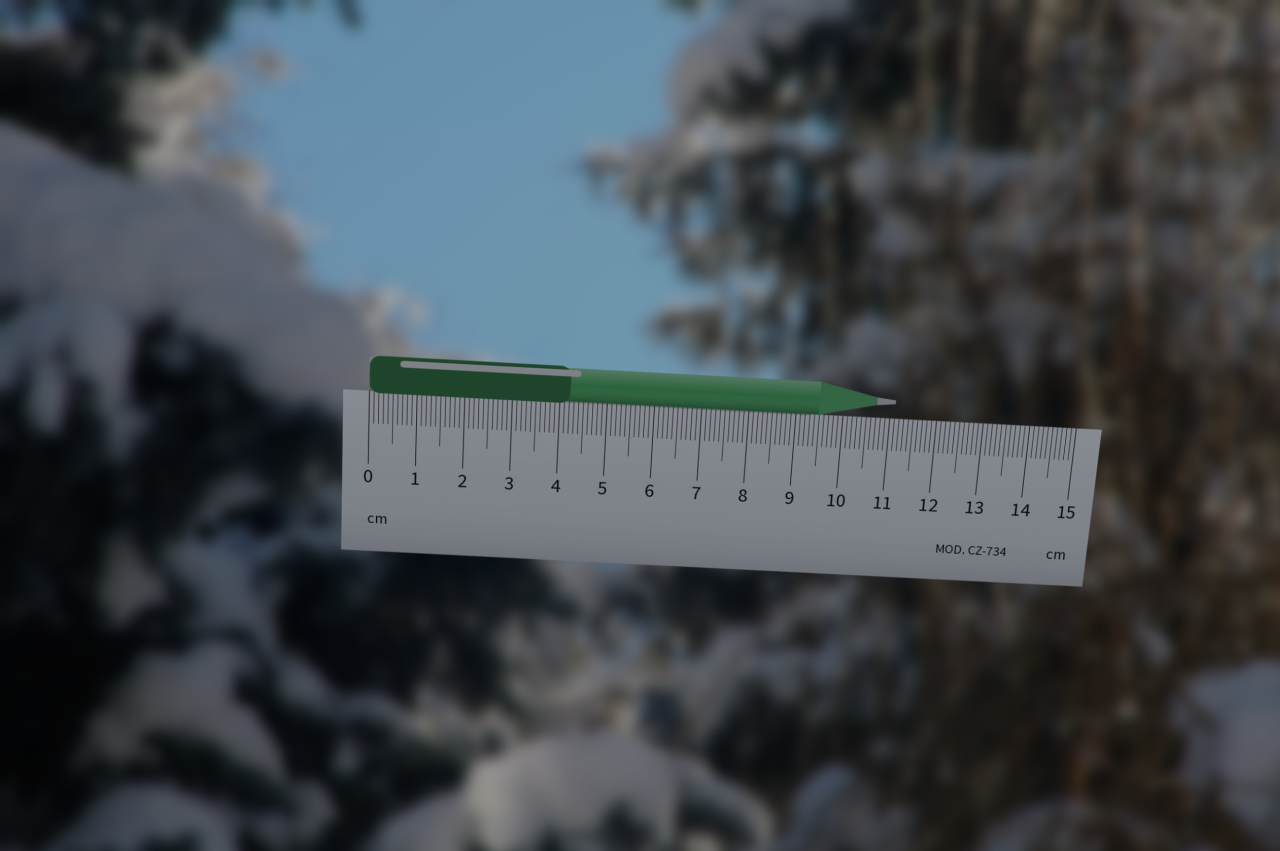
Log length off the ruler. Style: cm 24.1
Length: cm 11.1
